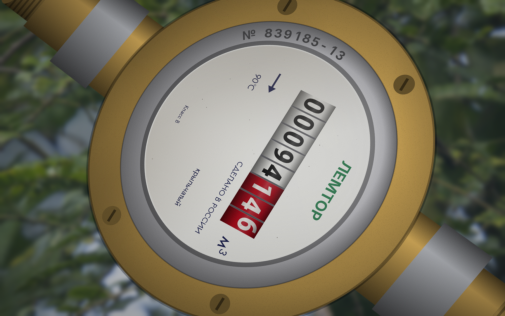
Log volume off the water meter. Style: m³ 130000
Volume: m³ 94.146
